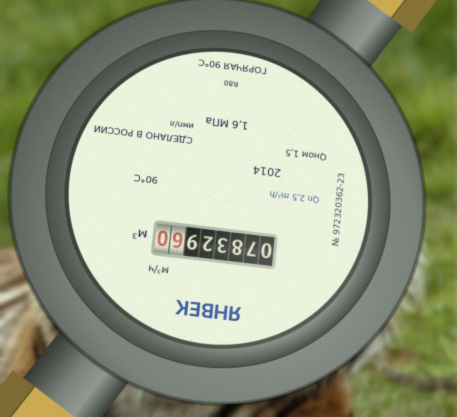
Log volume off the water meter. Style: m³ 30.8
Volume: m³ 78329.60
